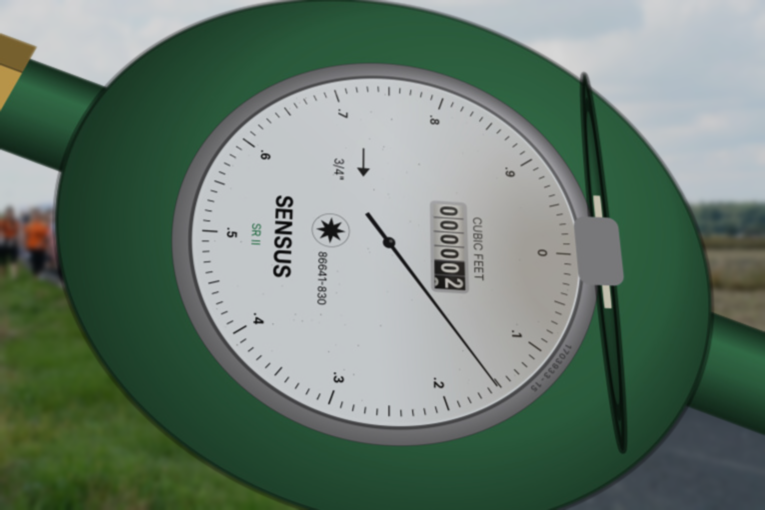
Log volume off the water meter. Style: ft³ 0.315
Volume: ft³ 2.15
